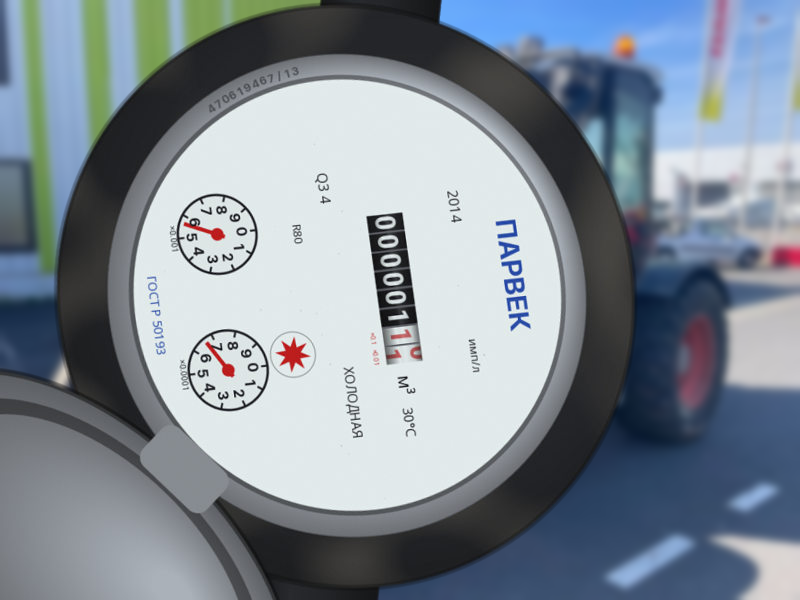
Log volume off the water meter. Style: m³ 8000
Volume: m³ 1.1056
